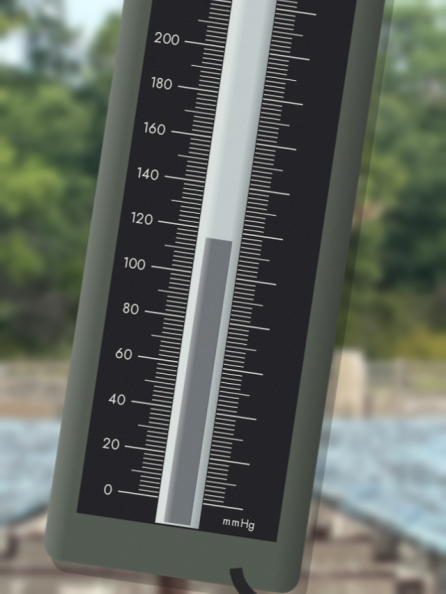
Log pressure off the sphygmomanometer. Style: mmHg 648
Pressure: mmHg 116
